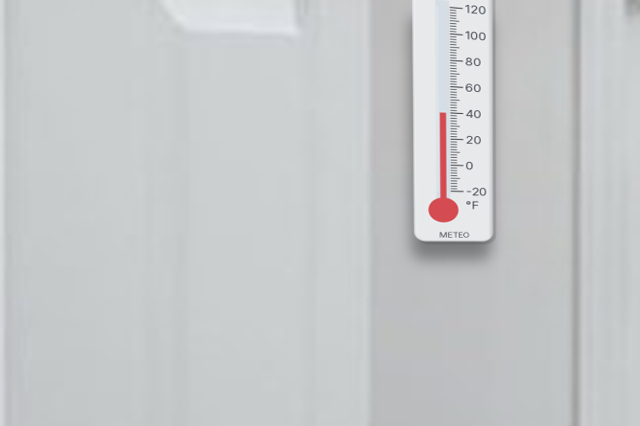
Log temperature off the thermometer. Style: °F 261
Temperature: °F 40
